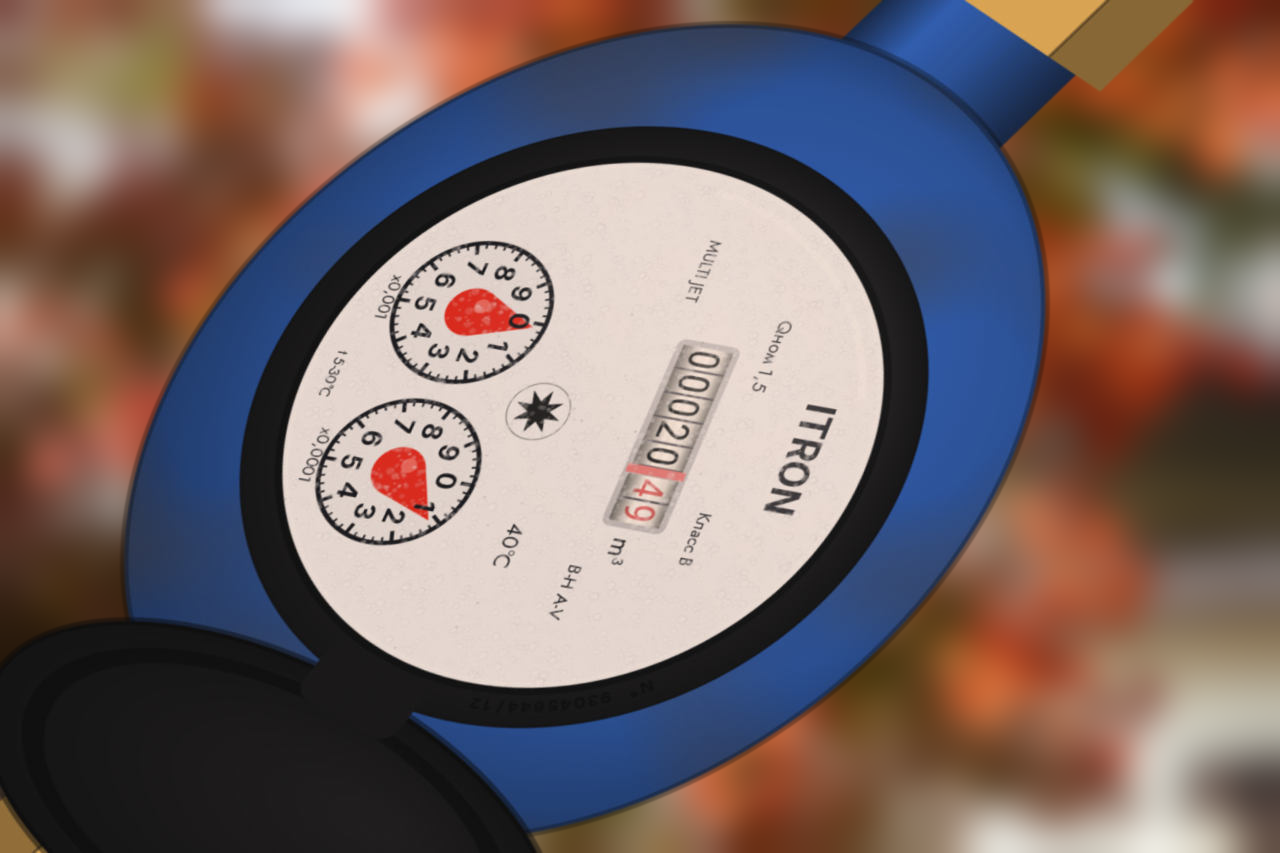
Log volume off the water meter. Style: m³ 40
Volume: m³ 20.4901
